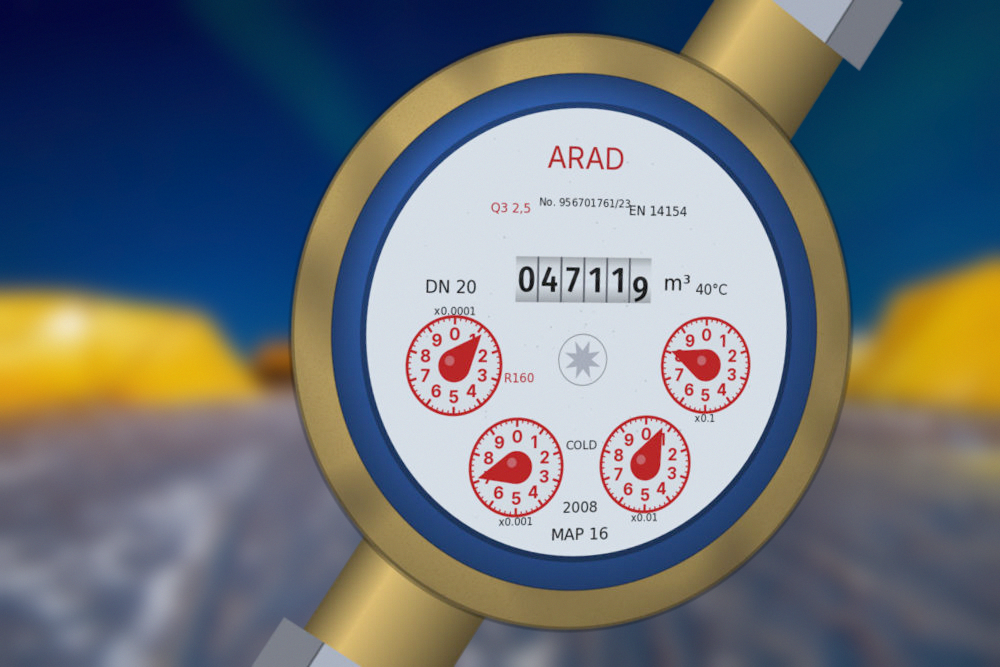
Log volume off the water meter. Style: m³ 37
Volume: m³ 47118.8071
